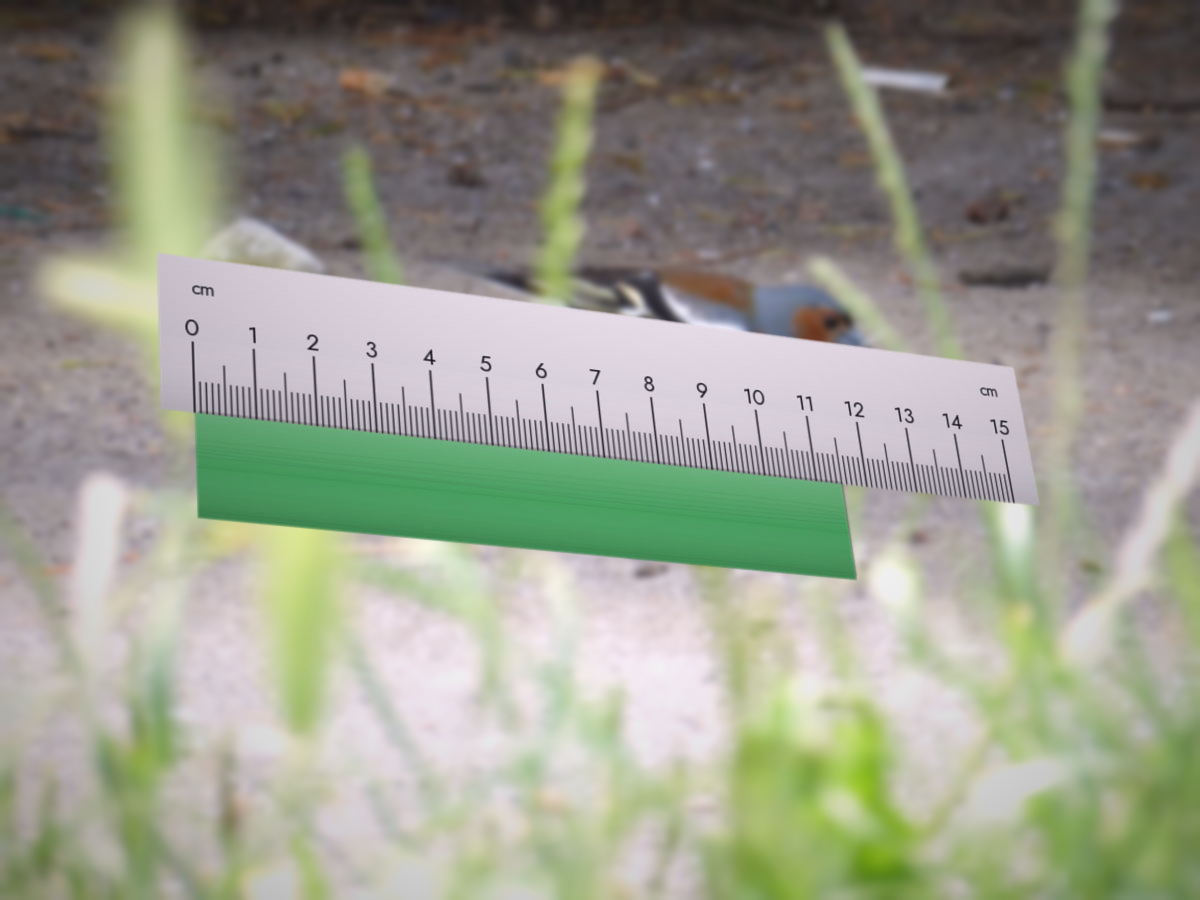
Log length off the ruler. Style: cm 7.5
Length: cm 11.5
